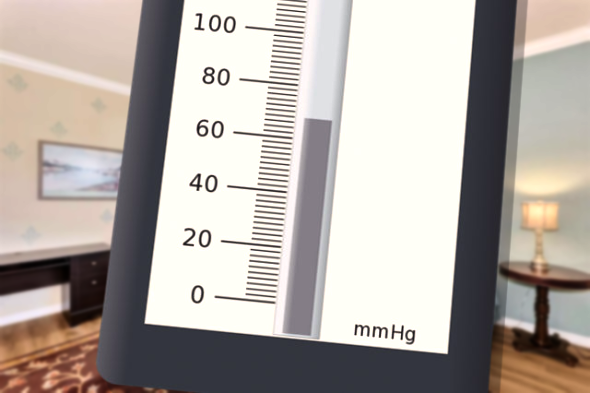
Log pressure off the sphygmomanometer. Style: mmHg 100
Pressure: mmHg 68
